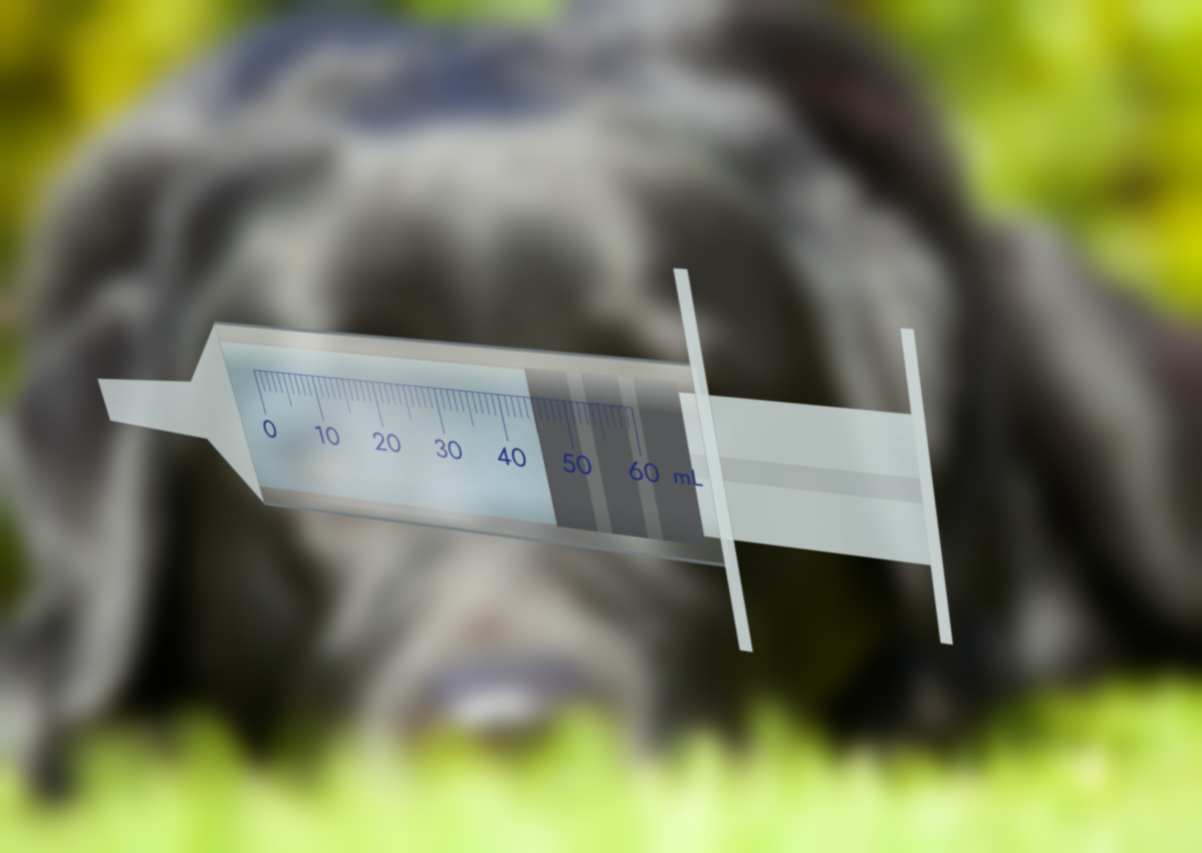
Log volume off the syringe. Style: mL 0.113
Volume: mL 45
